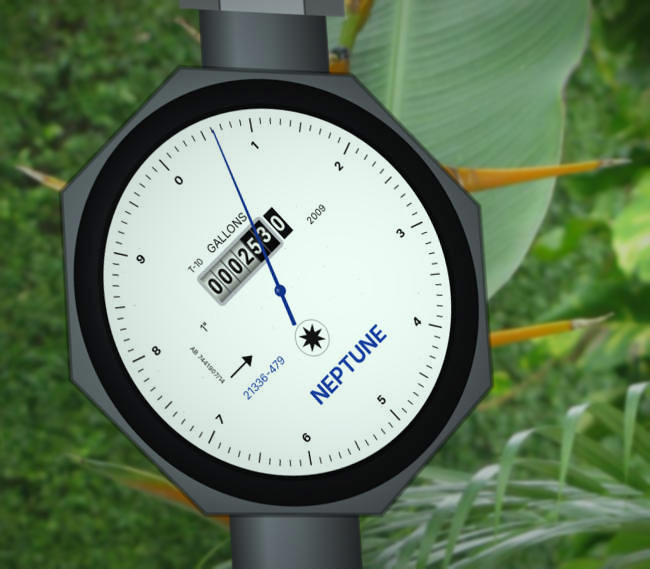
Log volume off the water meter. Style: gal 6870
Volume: gal 2530.6
